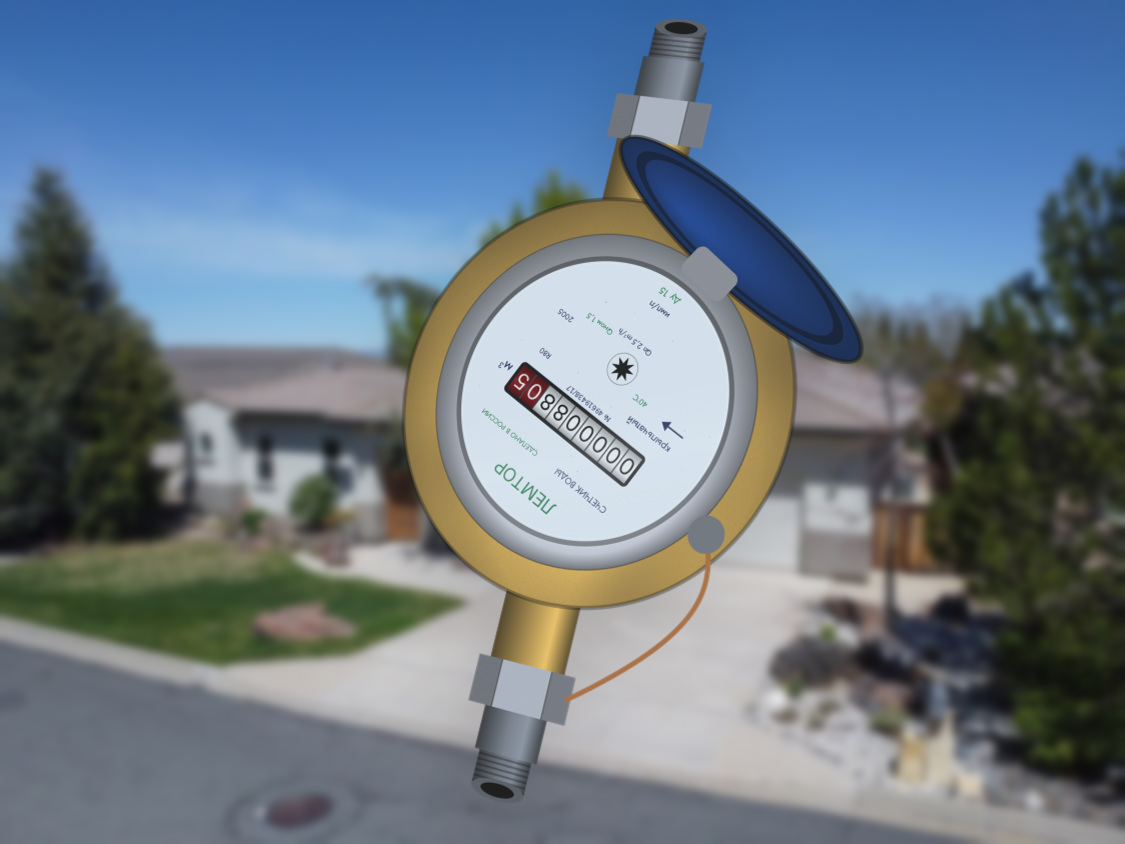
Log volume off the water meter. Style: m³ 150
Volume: m³ 88.05
